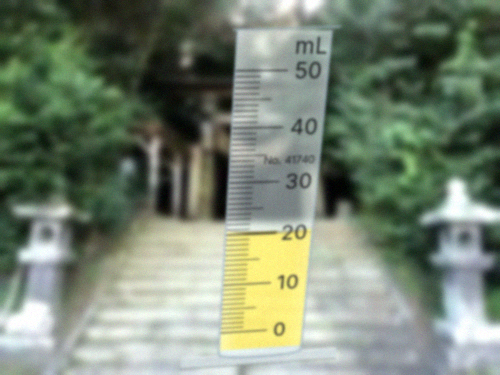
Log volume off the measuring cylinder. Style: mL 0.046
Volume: mL 20
